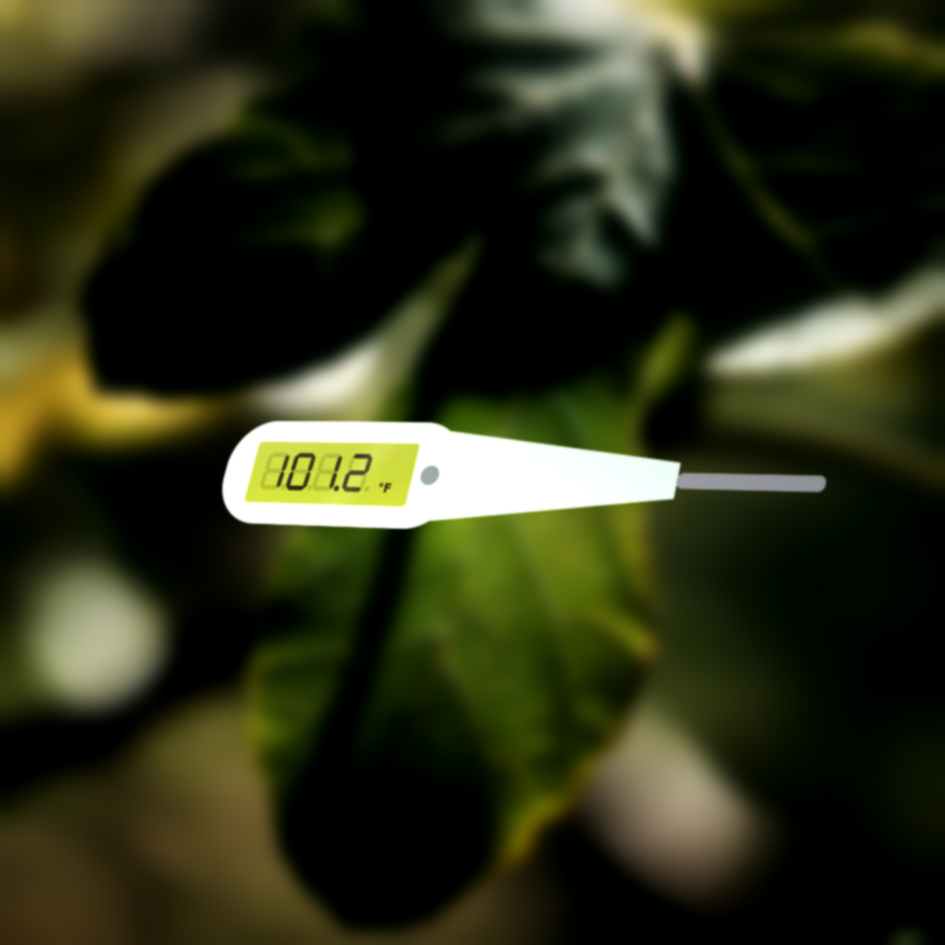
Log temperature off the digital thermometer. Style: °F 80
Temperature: °F 101.2
